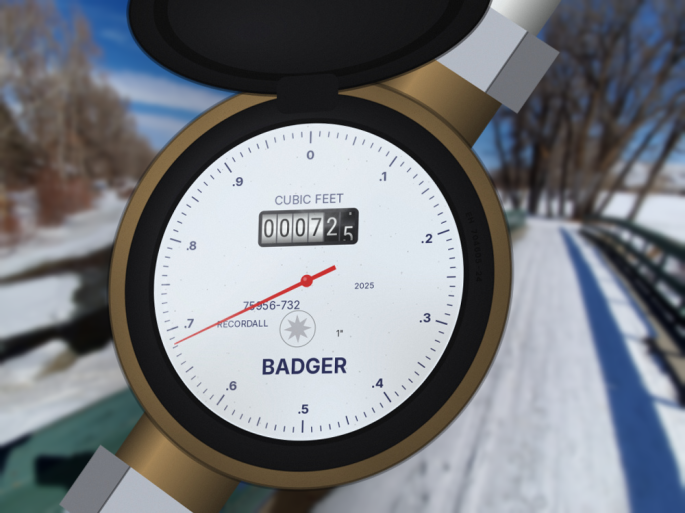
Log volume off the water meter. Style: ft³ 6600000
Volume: ft³ 724.68
